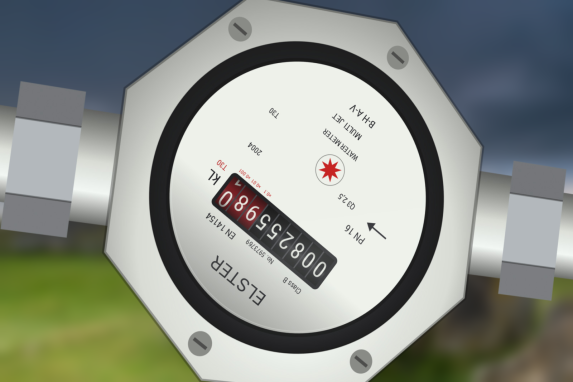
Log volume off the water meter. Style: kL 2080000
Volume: kL 8255.980
